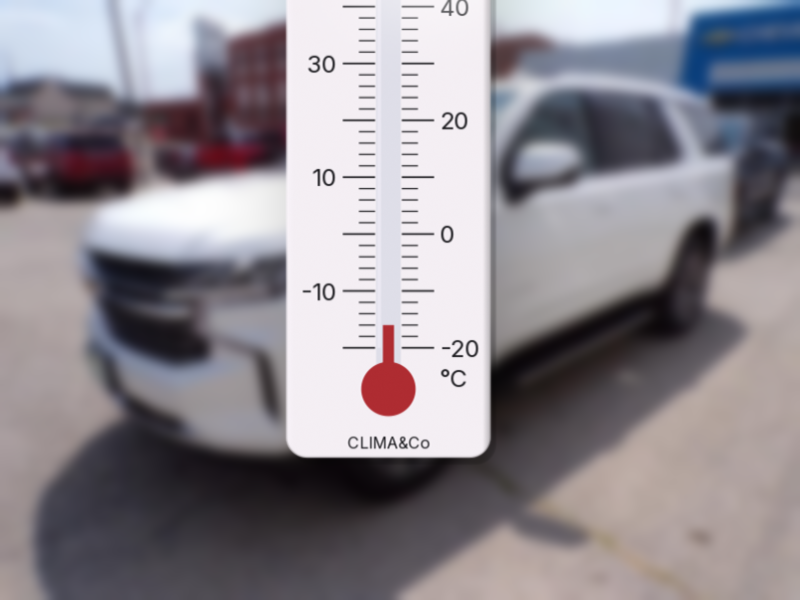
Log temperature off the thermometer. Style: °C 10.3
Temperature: °C -16
